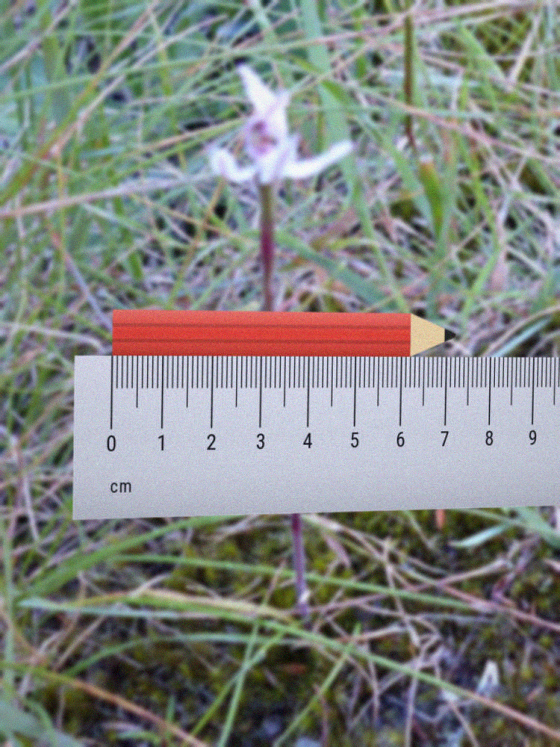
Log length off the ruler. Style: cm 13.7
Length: cm 7.2
